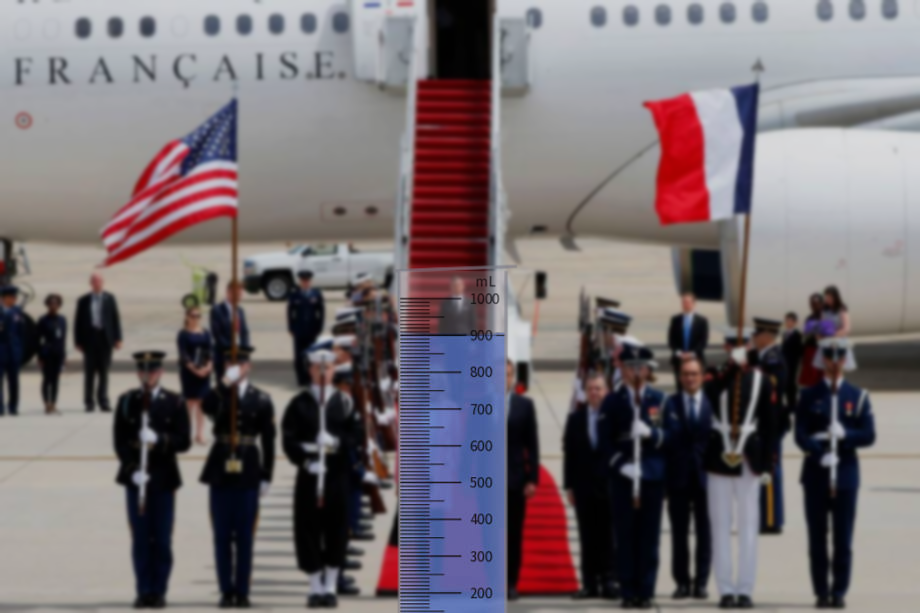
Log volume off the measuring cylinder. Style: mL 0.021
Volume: mL 900
